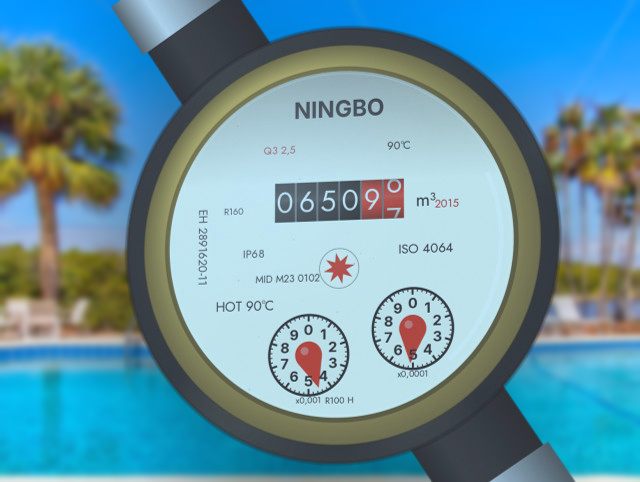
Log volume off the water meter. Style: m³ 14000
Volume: m³ 650.9645
